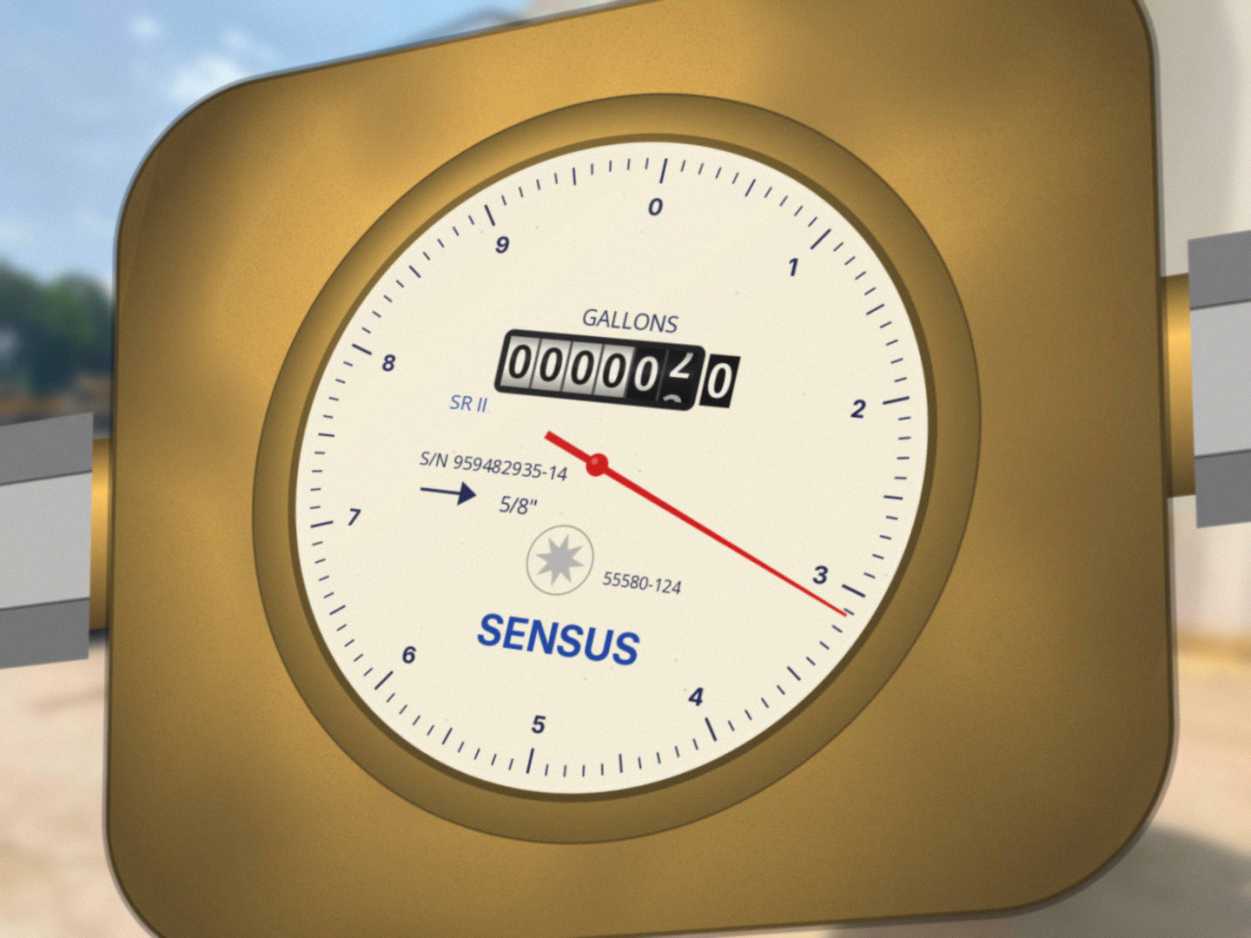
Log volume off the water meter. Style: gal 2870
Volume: gal 23.1
